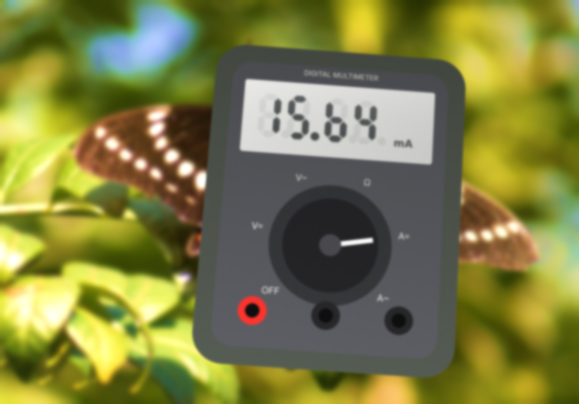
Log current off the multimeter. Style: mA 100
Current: mA 15.64
